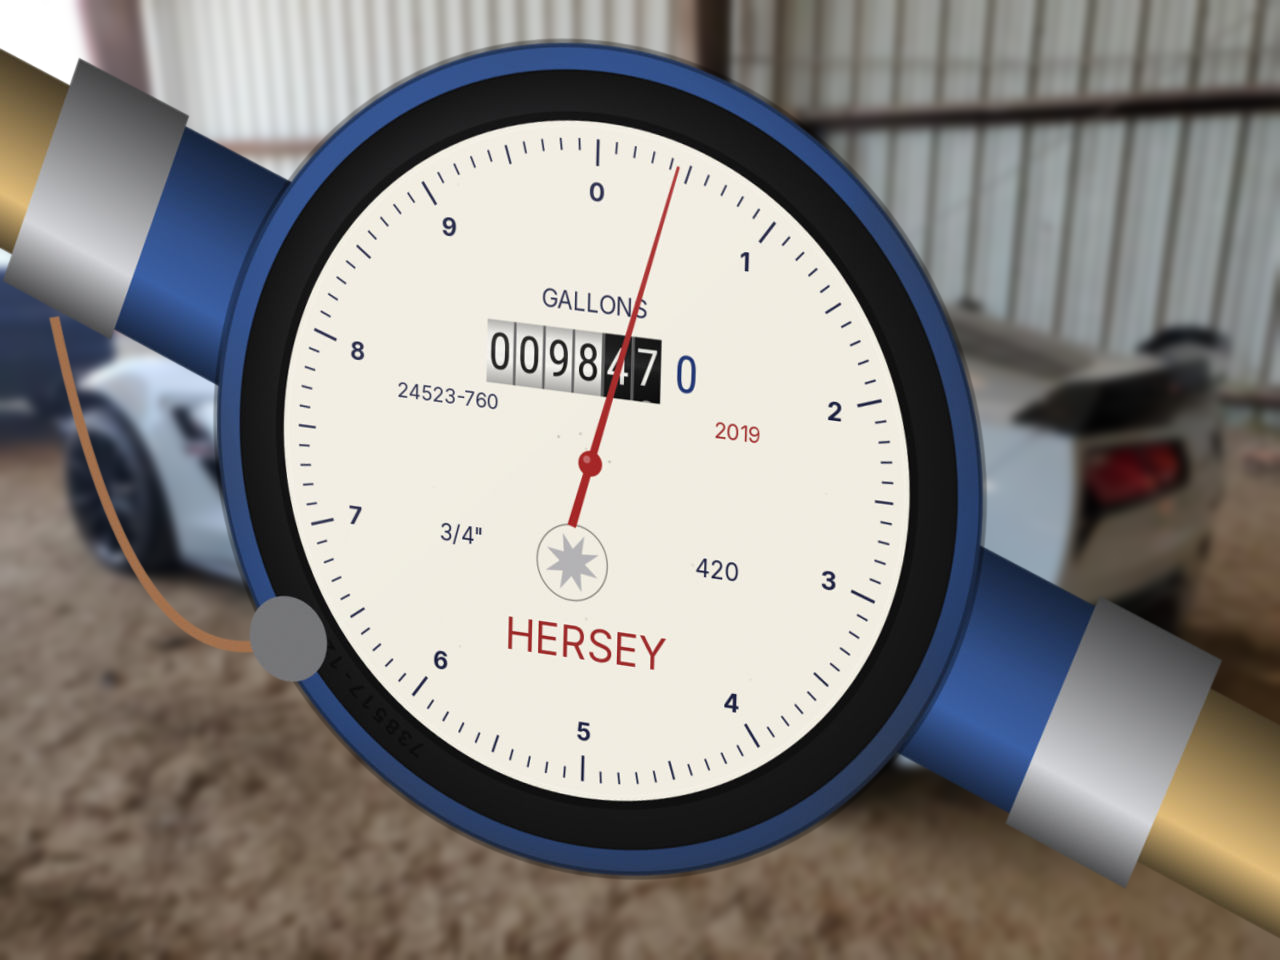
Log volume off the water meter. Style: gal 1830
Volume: gal 98470.4
